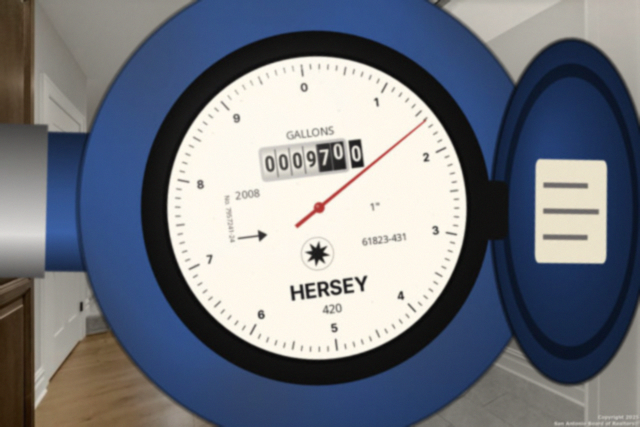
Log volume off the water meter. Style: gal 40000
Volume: gal 9701.6
